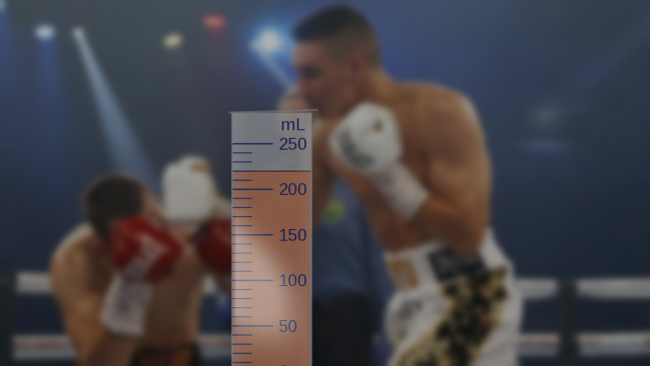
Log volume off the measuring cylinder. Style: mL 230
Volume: mL 220
